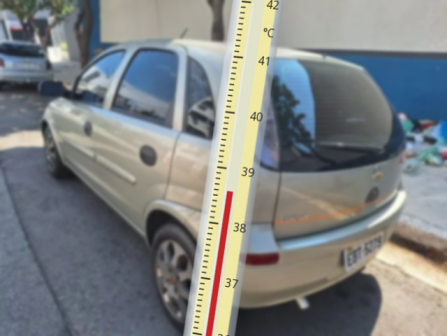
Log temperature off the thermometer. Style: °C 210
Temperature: °C 38.6
